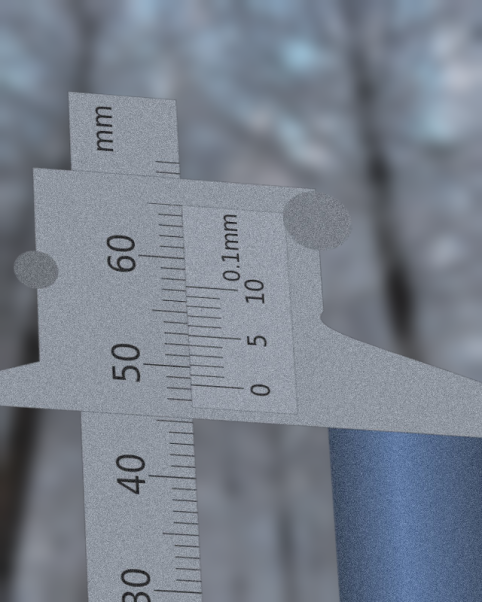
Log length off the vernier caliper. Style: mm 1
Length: mm 48.4
